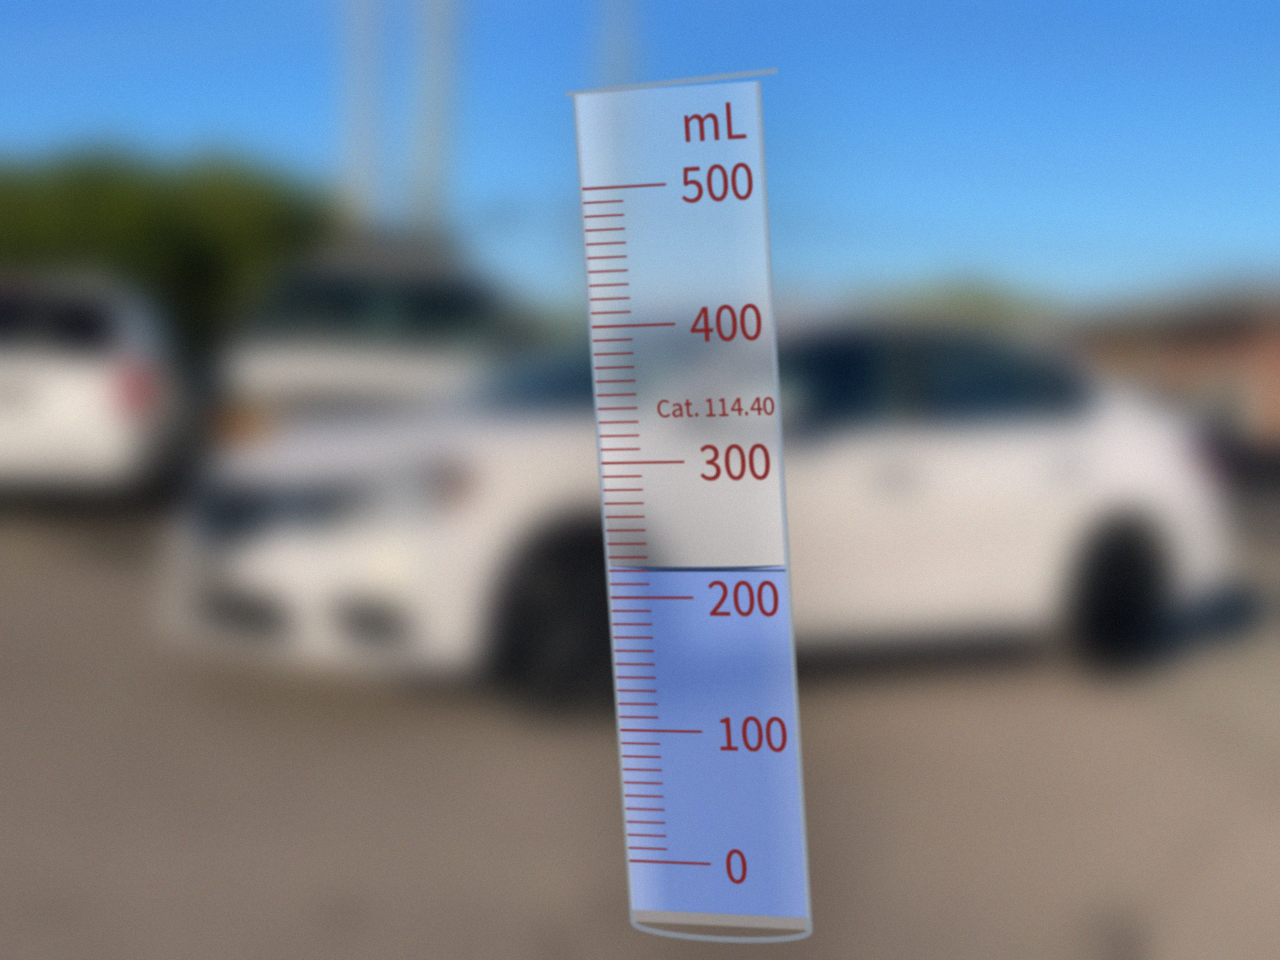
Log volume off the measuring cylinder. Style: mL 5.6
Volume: mL 220
